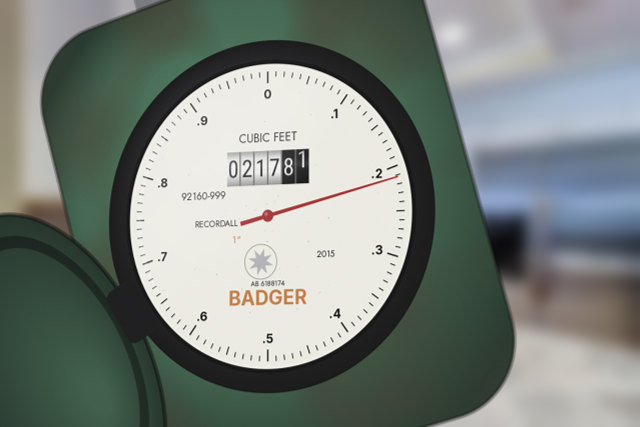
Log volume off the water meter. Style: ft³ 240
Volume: ft³ 21781.21
